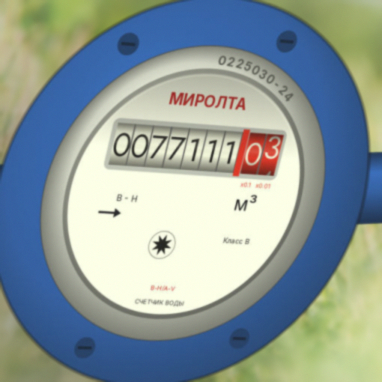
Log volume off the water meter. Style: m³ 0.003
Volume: m³ 77111.03
